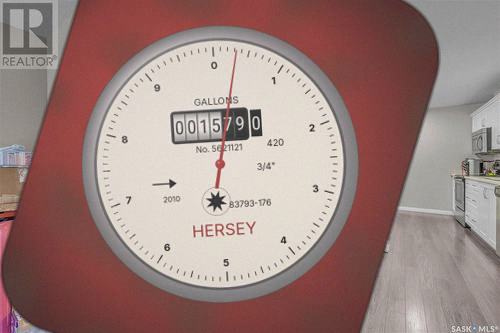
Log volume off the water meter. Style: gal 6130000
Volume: gal 15790.3
